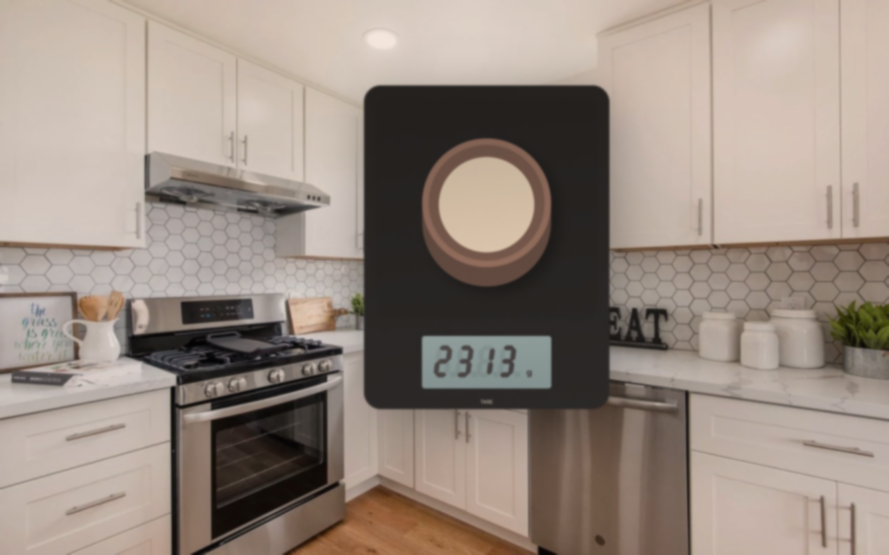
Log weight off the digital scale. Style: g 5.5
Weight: g 2313
